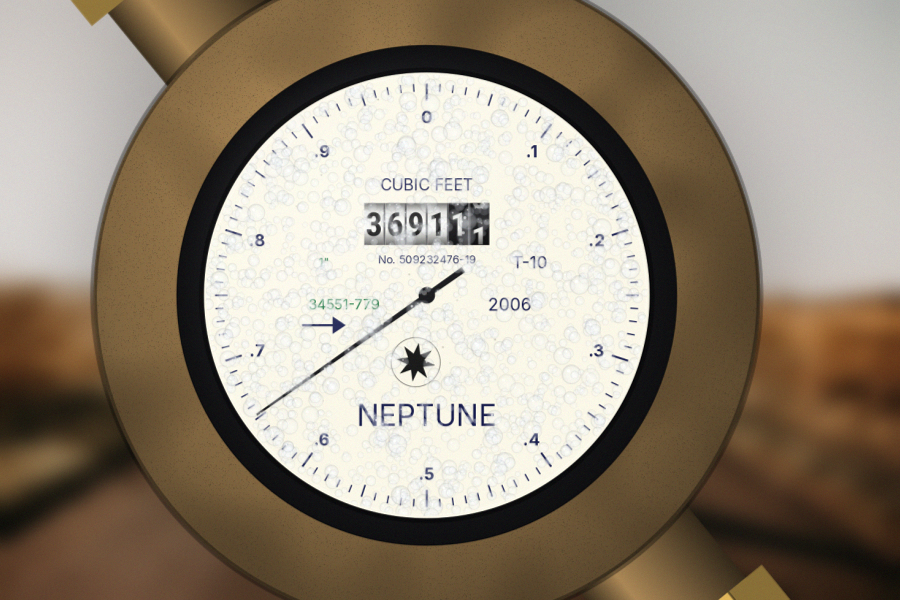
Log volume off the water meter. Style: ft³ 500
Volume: ft³ 369110.65
